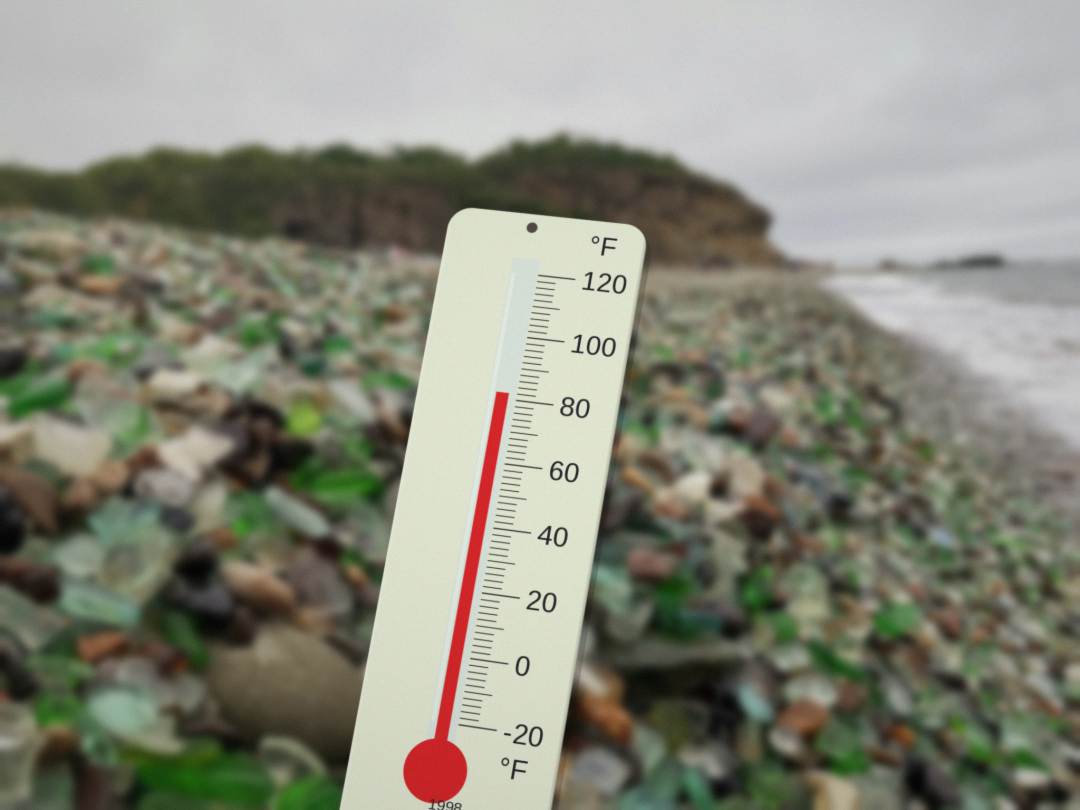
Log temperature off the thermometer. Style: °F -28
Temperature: °F 82
